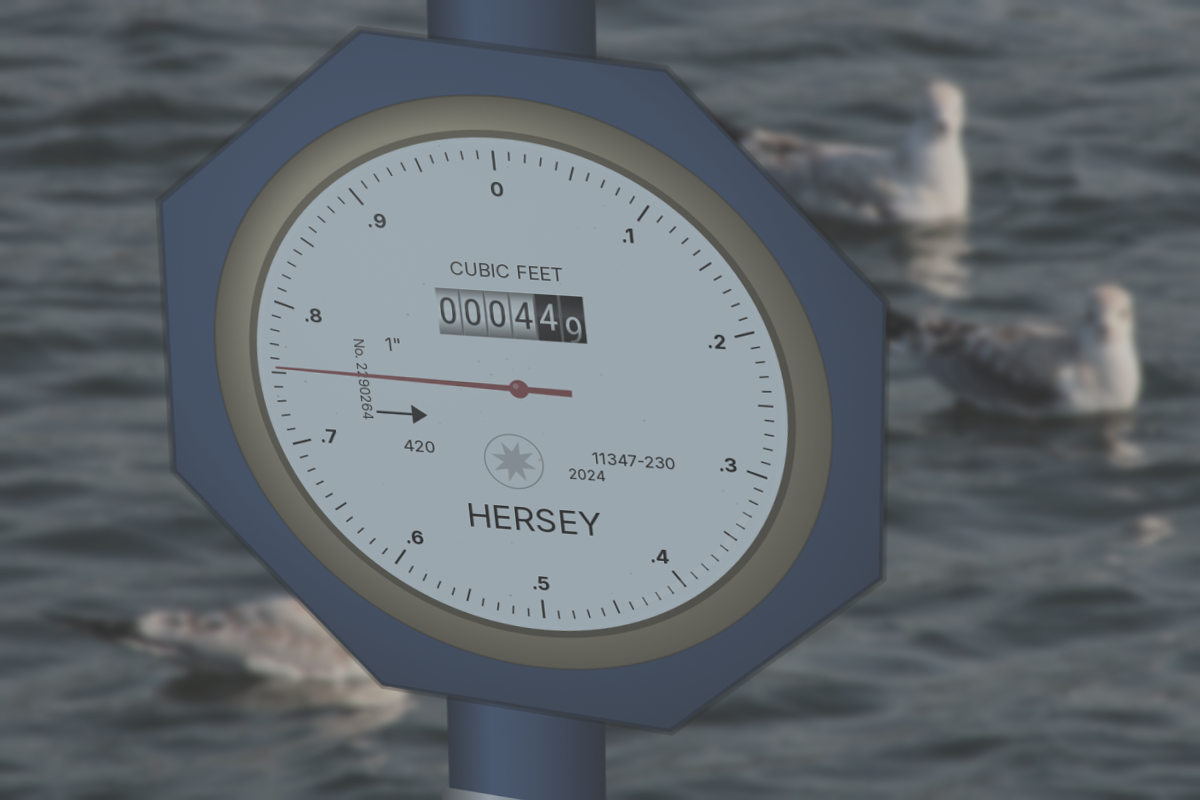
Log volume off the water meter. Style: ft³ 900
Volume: ft³ 448.75
